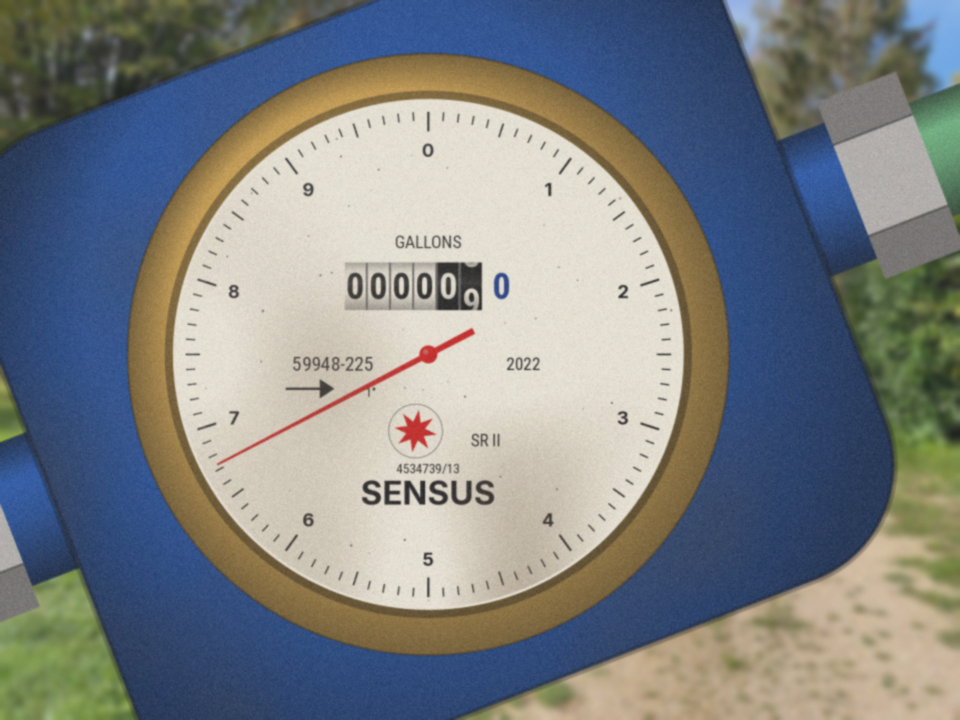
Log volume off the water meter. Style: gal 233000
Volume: gal 86.7
